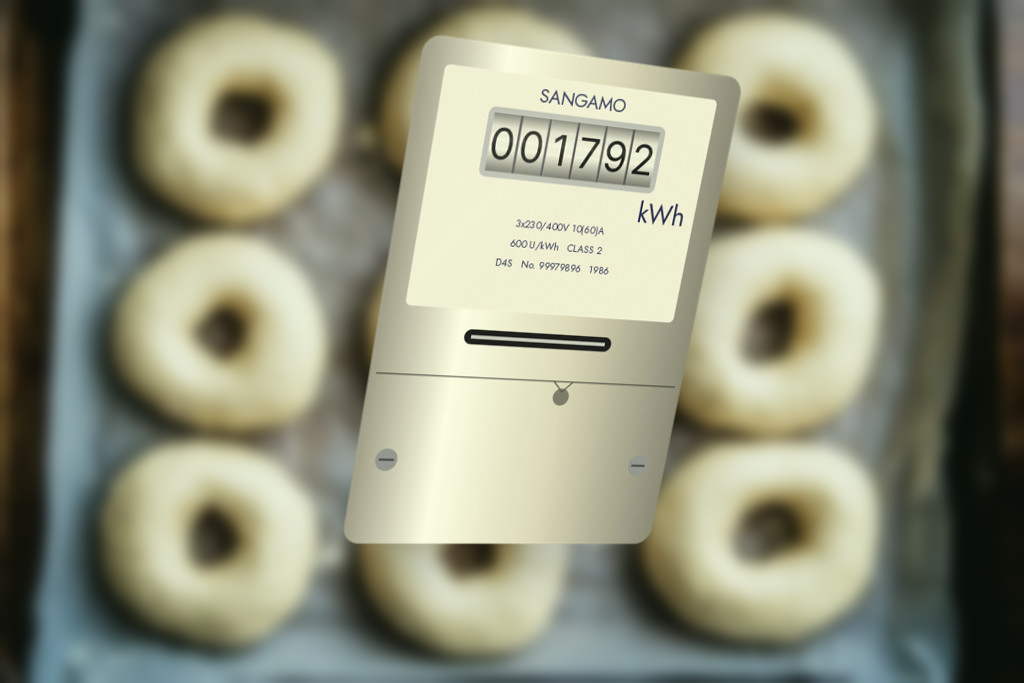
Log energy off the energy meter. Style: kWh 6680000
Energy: kWh 1792
